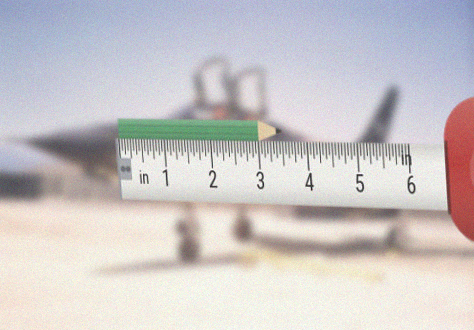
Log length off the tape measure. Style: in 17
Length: in 3.5
